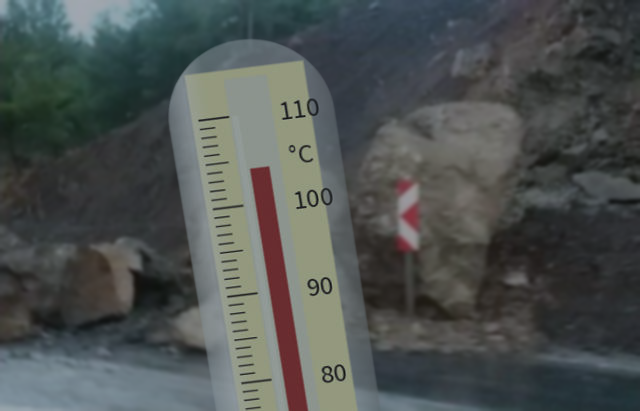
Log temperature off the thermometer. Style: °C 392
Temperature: °C 104
